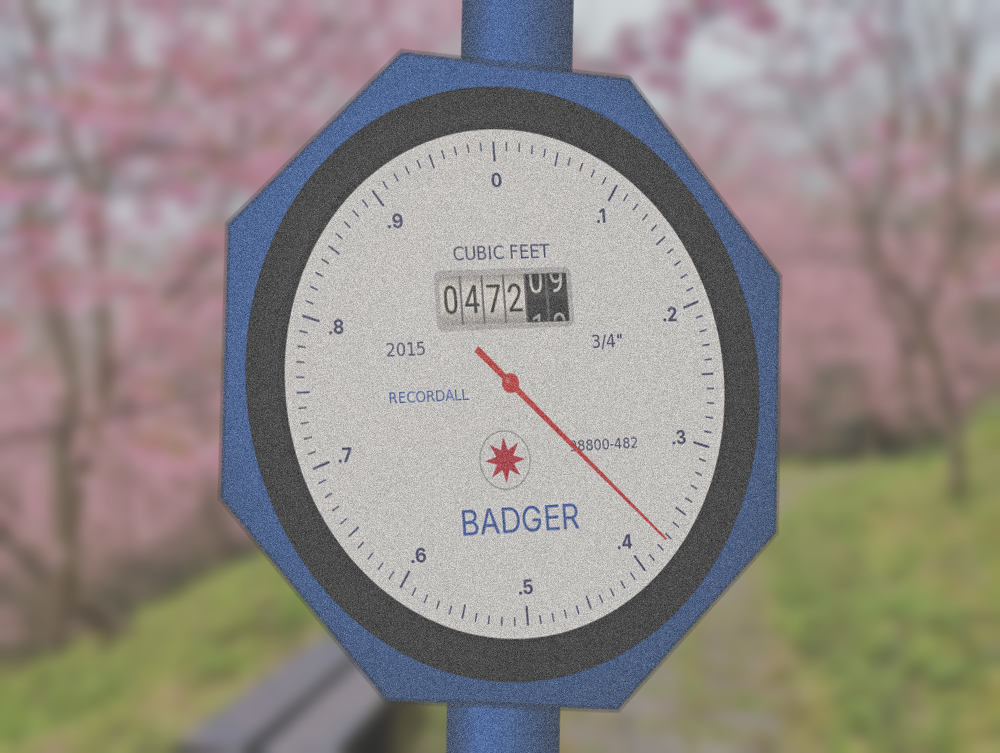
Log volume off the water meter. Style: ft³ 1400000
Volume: ft³ 47209.37
